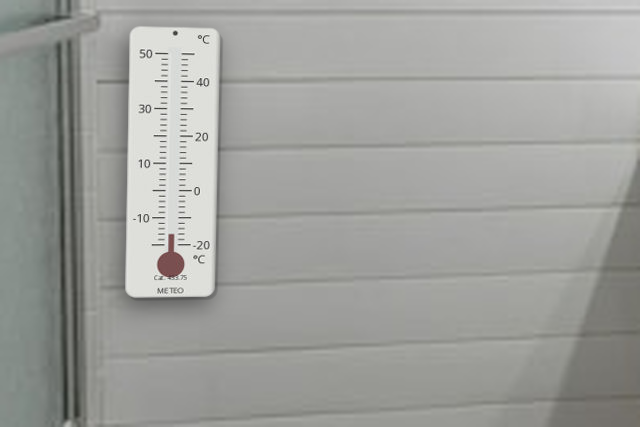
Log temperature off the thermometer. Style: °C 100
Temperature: °C -16
